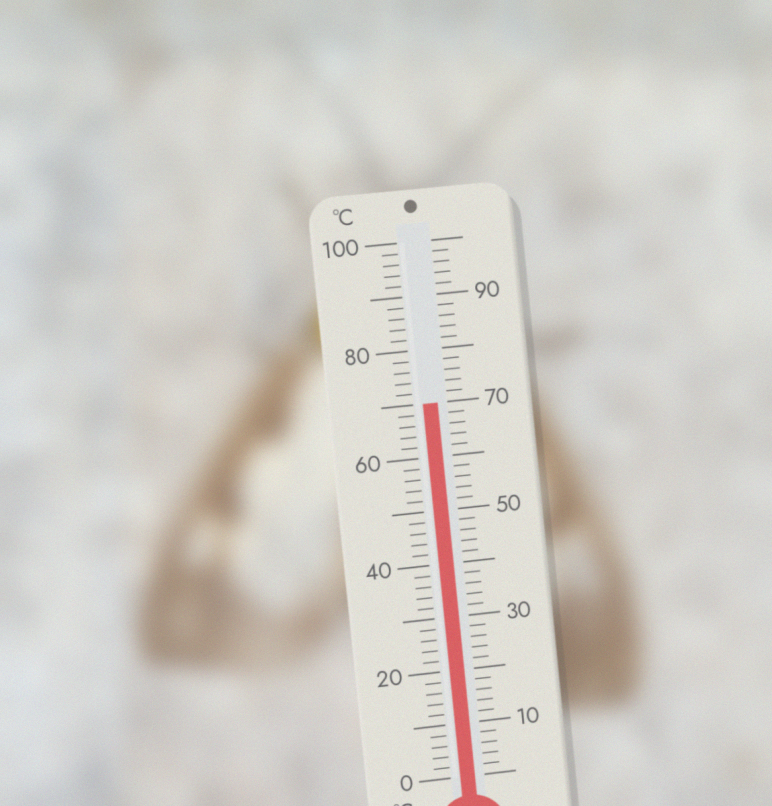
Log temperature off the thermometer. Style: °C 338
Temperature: °C 70
